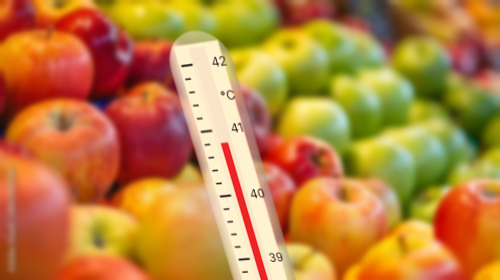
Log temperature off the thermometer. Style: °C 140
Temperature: °C 40.8
